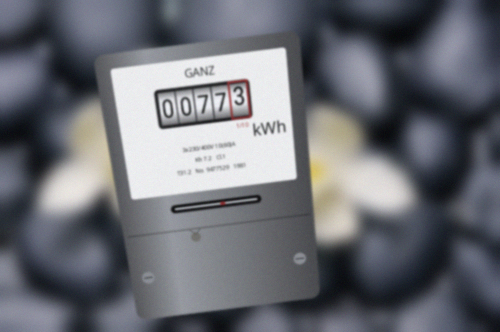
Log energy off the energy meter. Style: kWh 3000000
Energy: kWh 77.3
